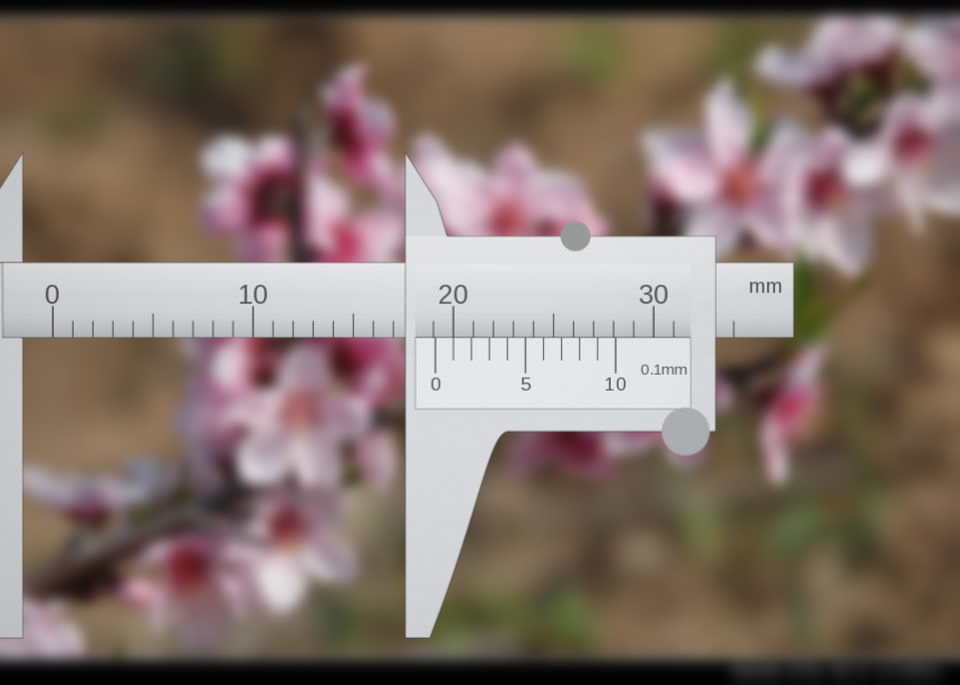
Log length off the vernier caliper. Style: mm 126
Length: mm 19.1
